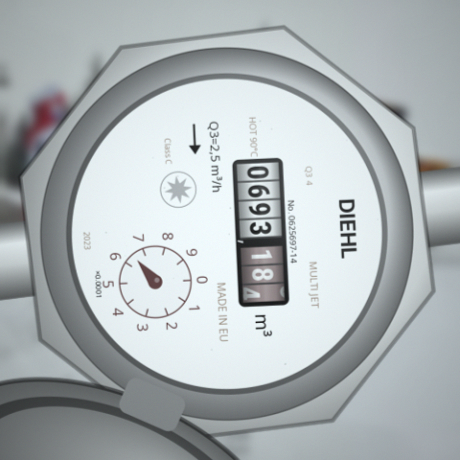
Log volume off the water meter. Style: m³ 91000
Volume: m³ 693.1836
